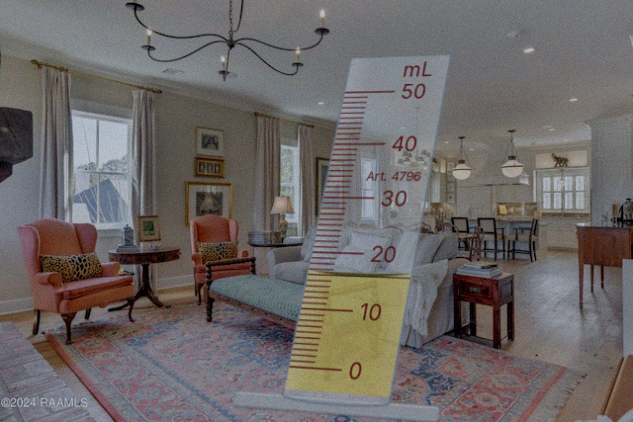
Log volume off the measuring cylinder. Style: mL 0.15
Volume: mL 16
